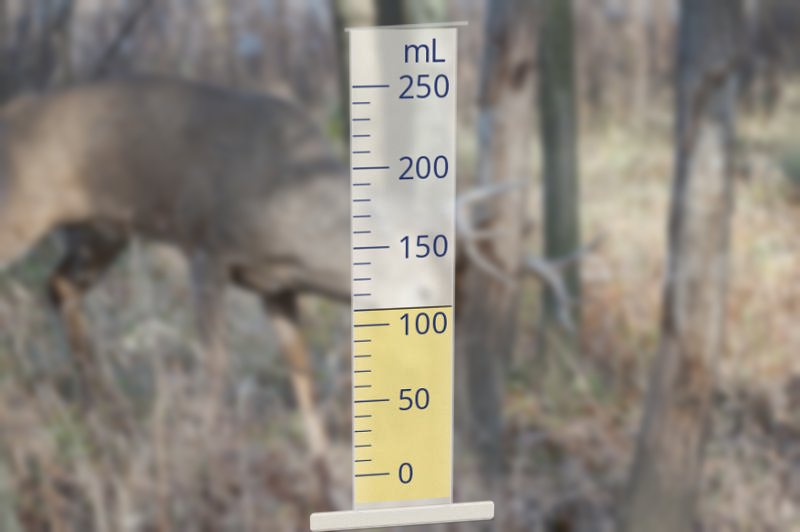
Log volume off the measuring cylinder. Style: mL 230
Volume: mL 110
